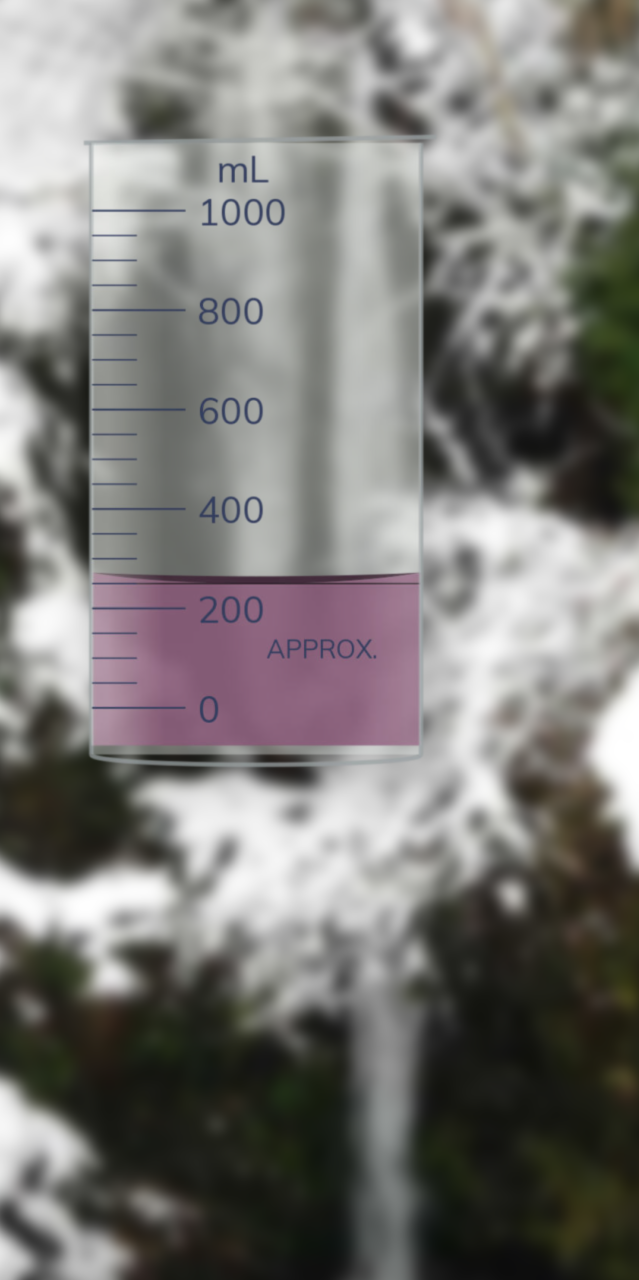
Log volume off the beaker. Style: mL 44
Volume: mL 250
